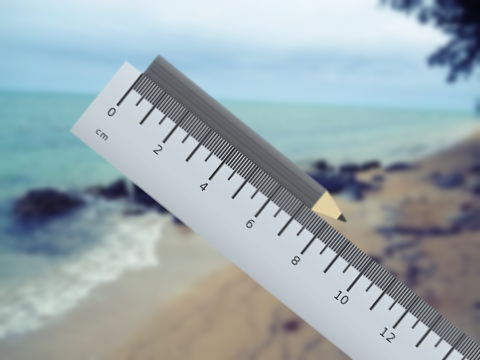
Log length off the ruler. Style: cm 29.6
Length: cm 8.5
